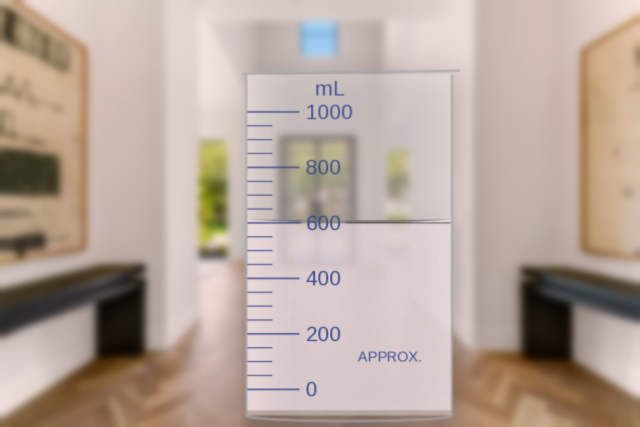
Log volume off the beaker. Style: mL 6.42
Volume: mL 600
